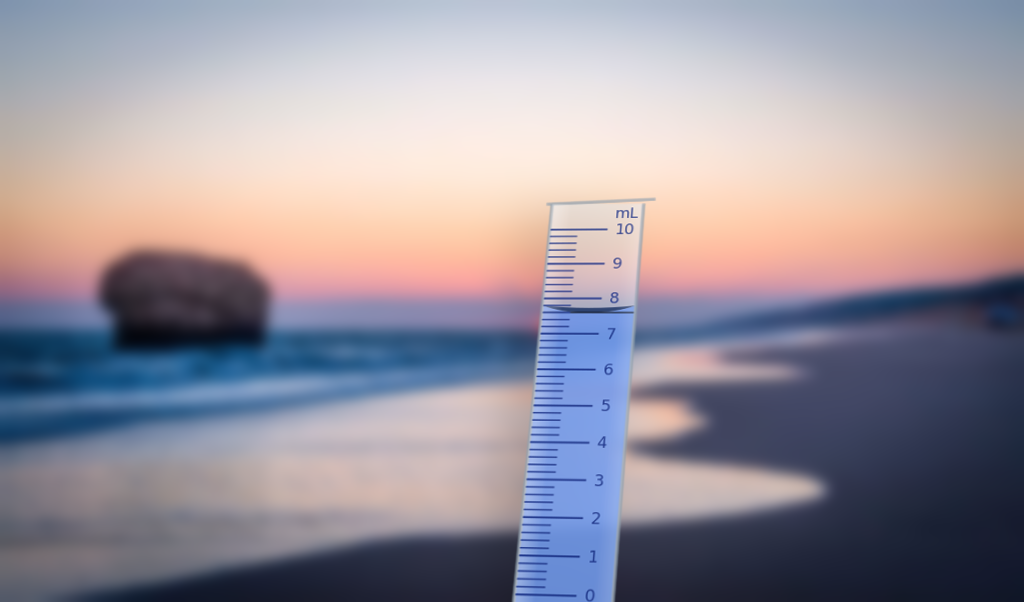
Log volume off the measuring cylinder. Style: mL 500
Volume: mL 7.6
